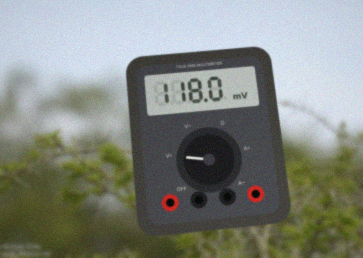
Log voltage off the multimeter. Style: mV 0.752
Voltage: mV 118.0
